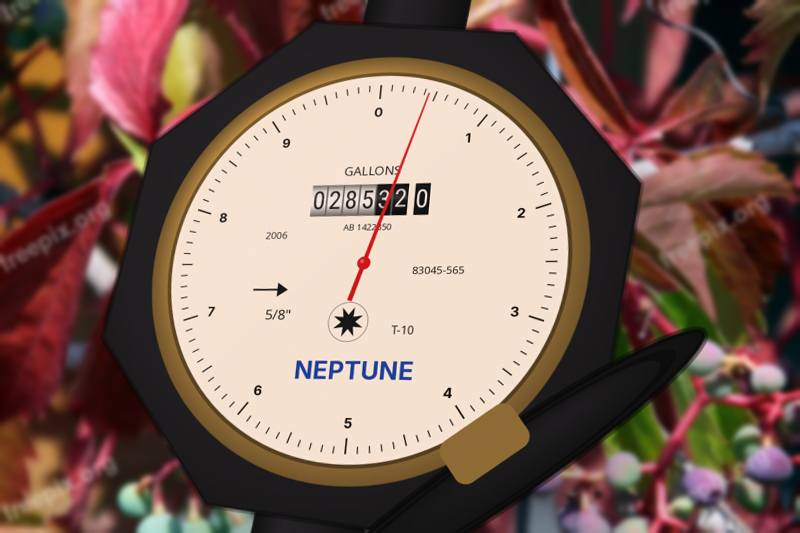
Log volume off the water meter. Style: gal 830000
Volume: gal 285320.4
